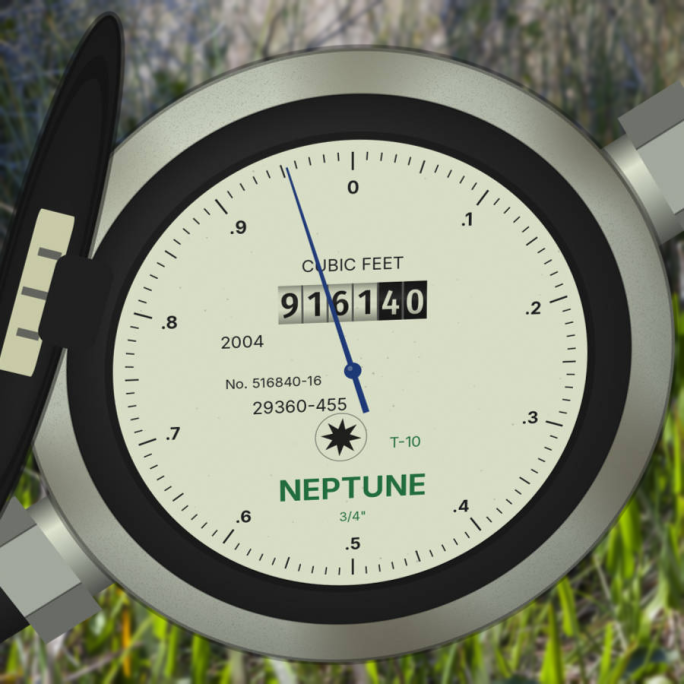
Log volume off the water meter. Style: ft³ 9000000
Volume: ft³ 916139.95
